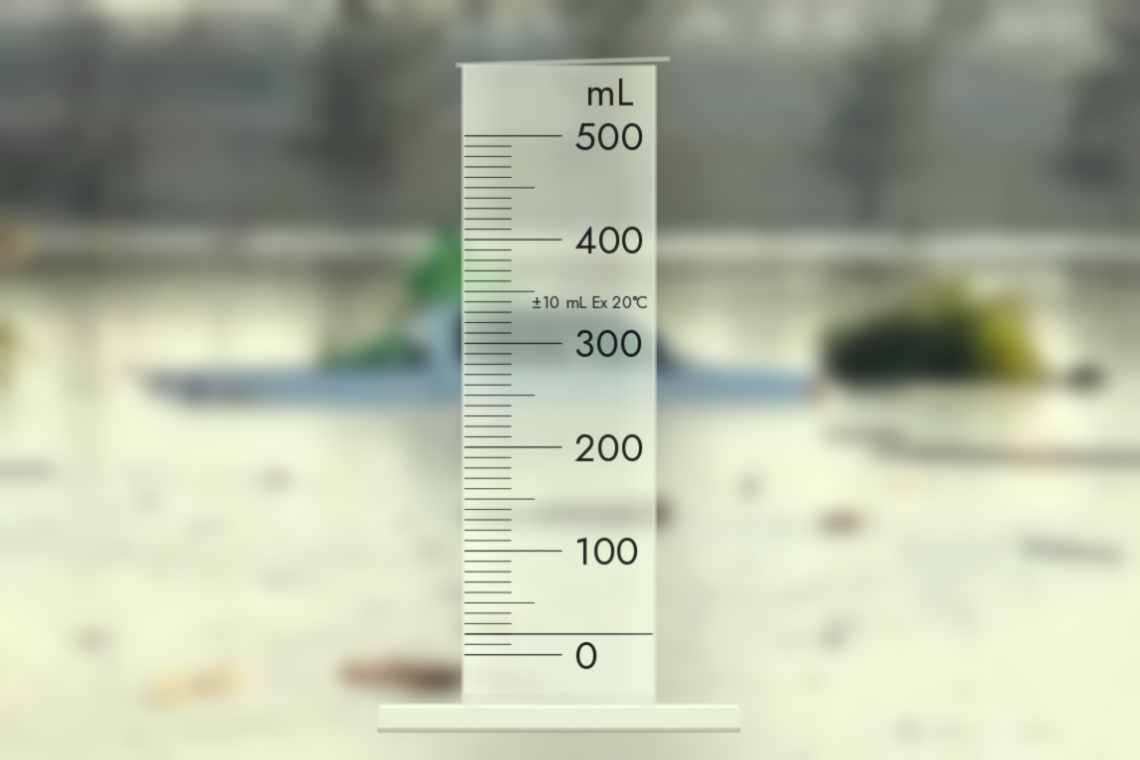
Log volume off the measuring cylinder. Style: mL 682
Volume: mL 20
